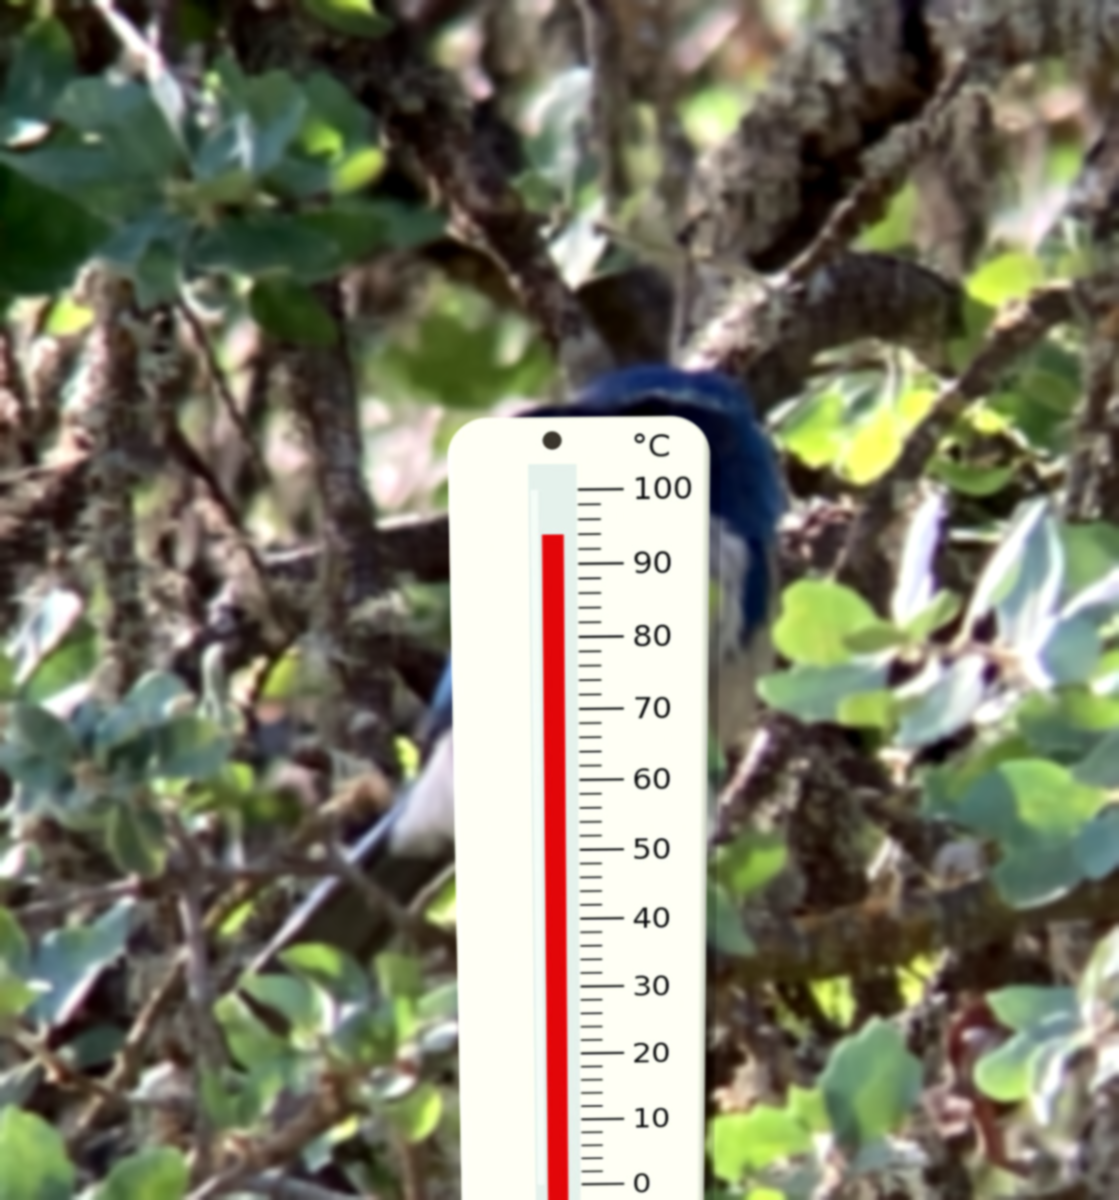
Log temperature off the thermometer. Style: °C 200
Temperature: °C 94
